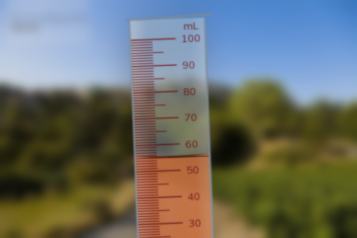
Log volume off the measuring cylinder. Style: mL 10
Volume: mL 55
